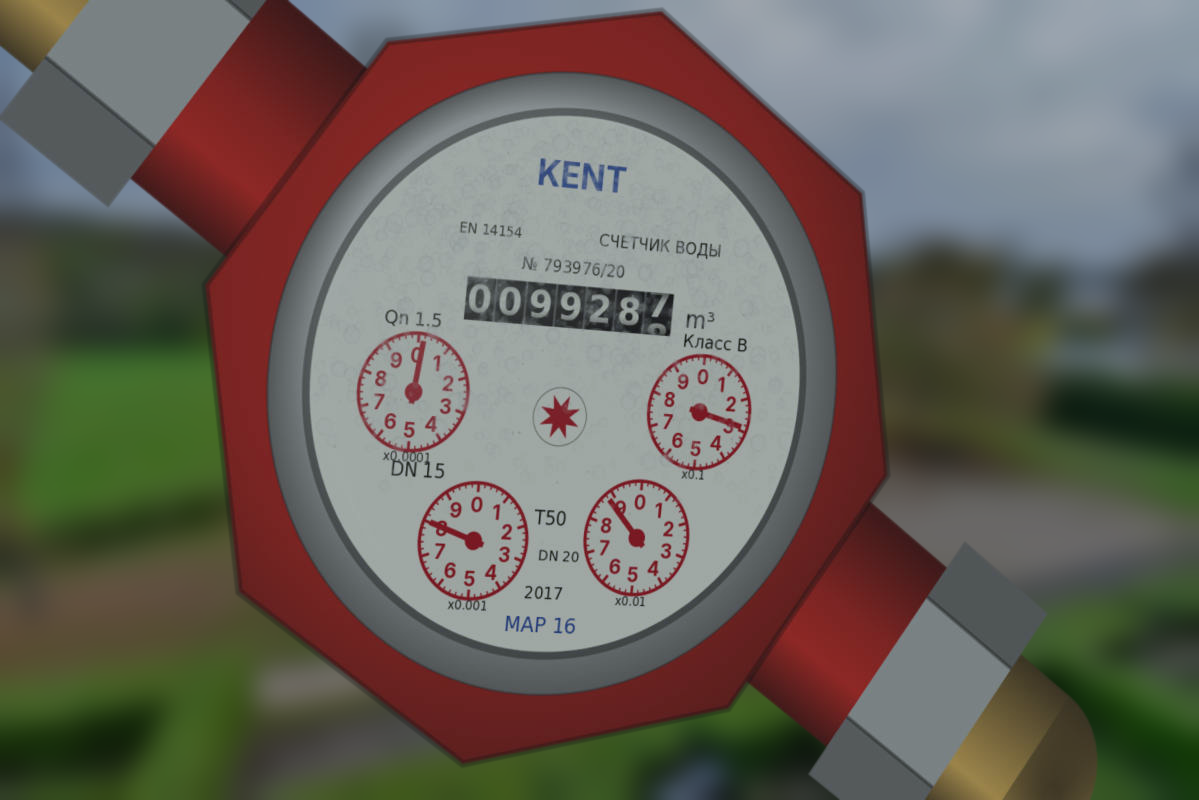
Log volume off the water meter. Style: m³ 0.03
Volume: m³ 99287.2880
